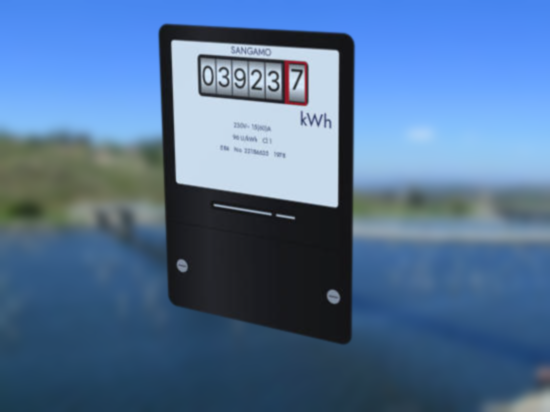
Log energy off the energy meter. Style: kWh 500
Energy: kWh 3923.7
